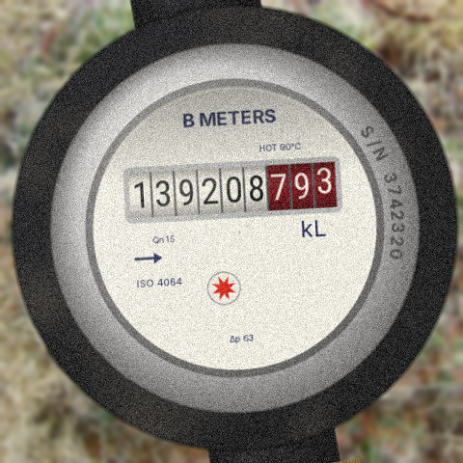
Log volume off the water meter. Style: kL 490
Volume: kL 139208.793
